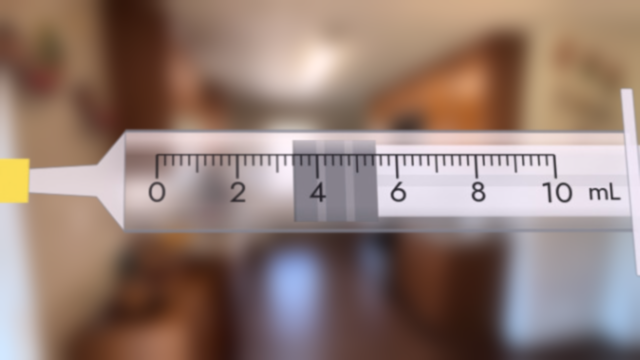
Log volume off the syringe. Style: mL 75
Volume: mL 3.4
